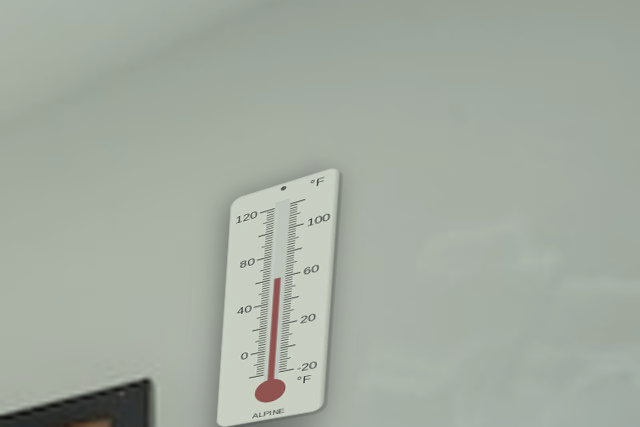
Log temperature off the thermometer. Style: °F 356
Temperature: °F 60
